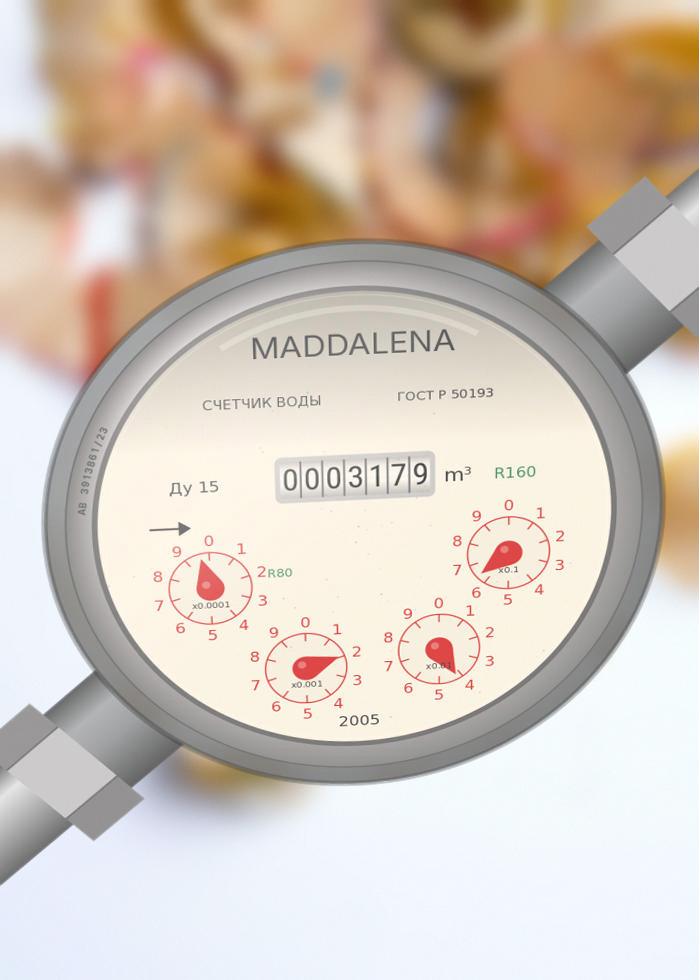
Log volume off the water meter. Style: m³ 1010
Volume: m³ 3179.6419
